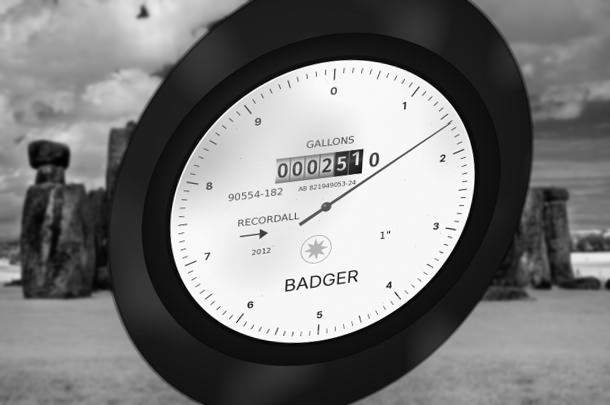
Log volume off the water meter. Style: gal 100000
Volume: gal 2511.6
